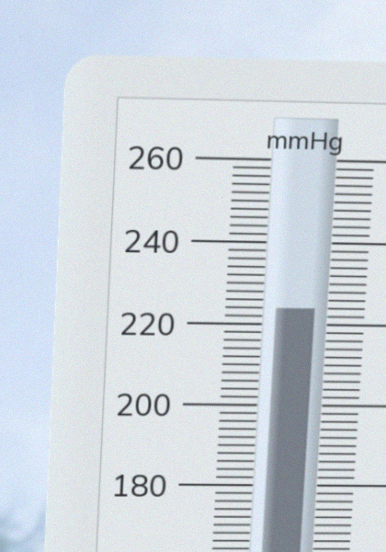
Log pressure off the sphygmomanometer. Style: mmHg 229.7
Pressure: mmHg 224
